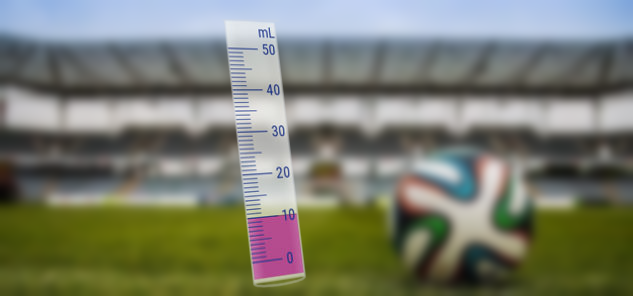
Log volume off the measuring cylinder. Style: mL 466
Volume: mL 10
